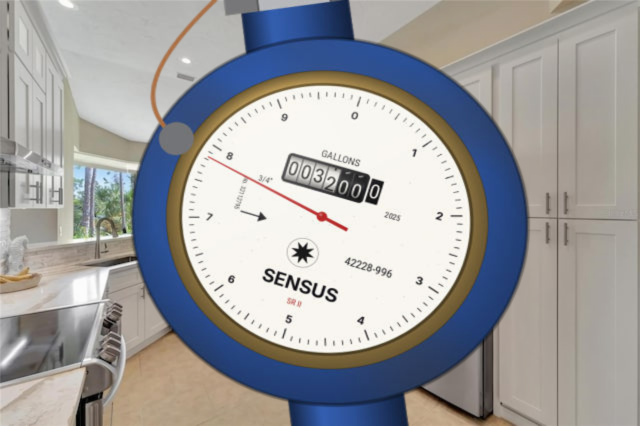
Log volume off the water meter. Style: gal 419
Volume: gal 31997.8
